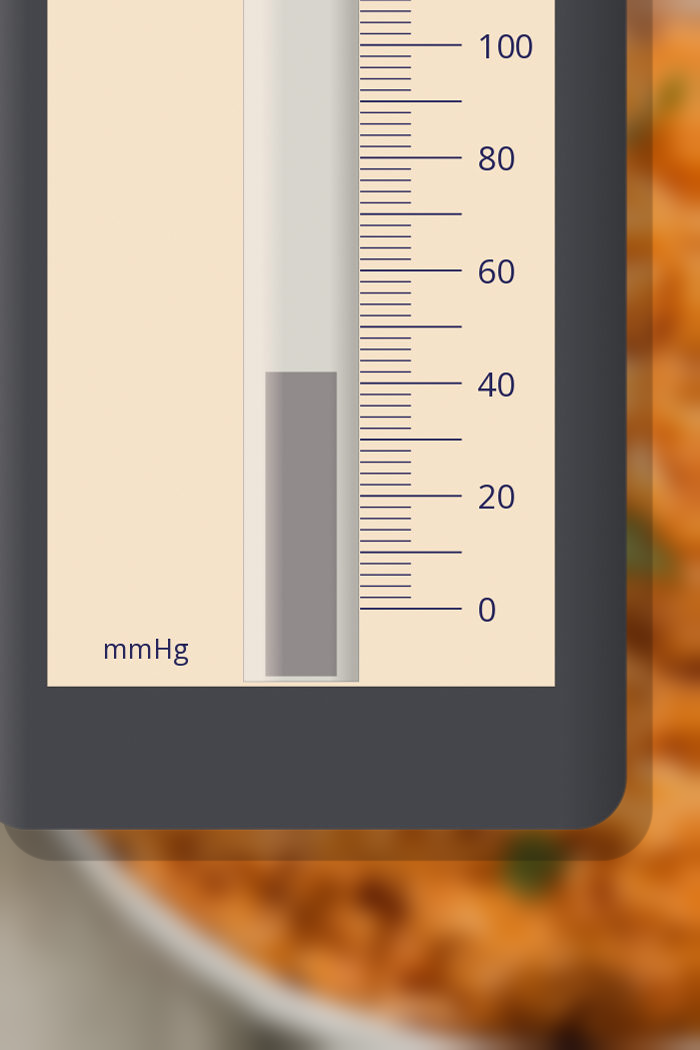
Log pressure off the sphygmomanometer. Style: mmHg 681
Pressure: mmHg 42
